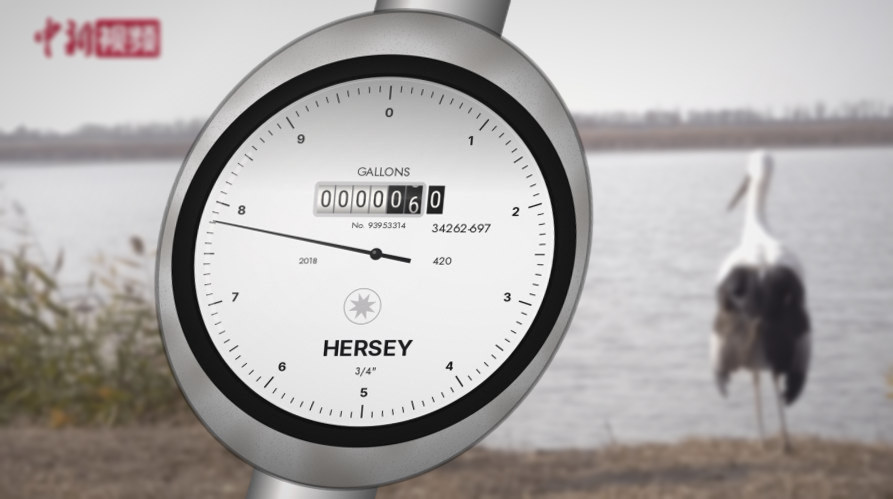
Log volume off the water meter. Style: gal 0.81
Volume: gal 57.8
